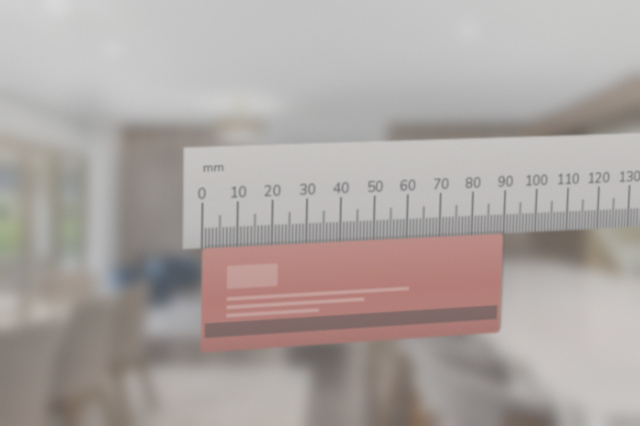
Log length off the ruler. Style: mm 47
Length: mm 90
